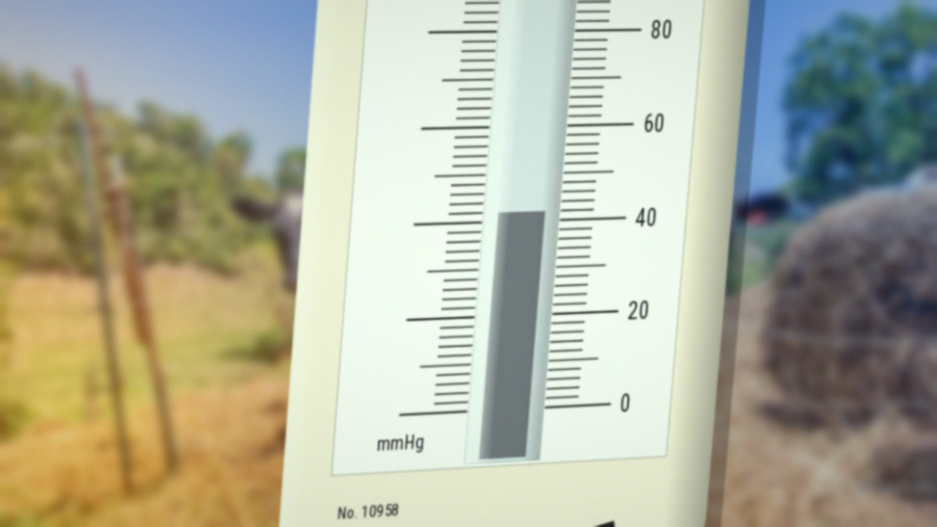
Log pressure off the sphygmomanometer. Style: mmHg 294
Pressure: mmHg 42
